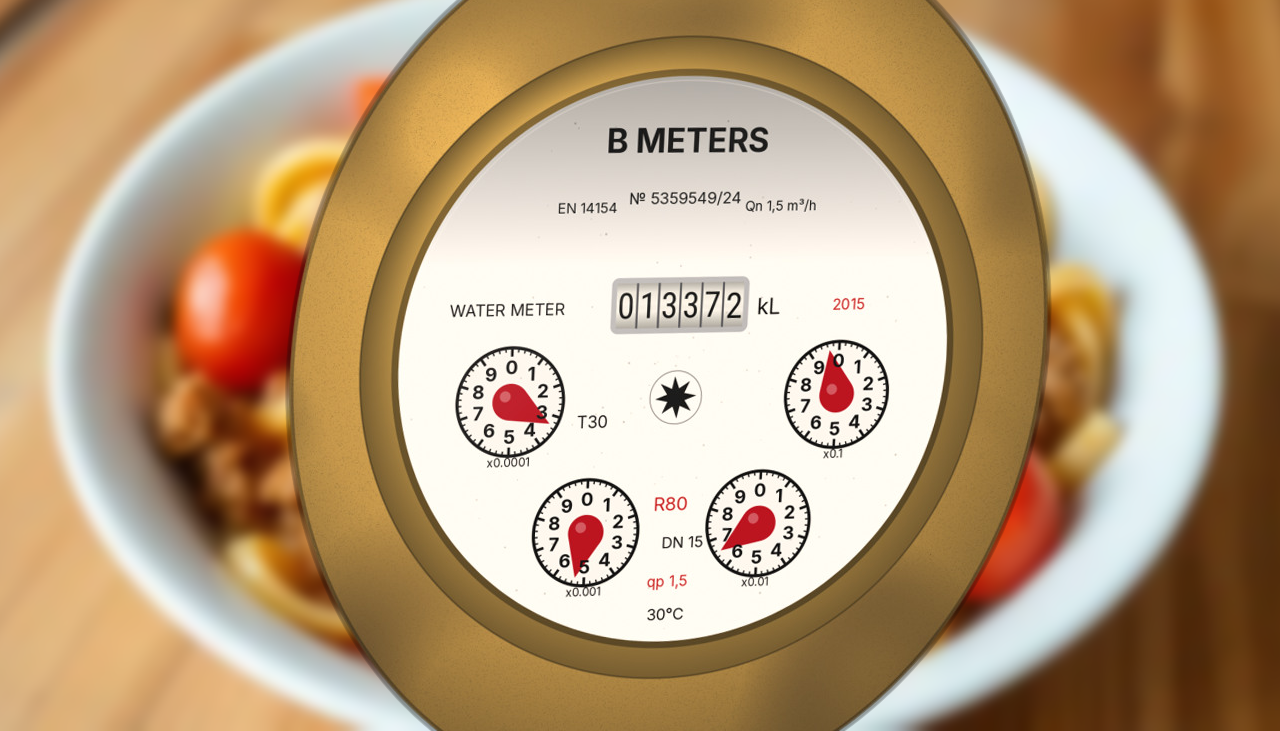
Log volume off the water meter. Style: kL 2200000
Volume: kL 13371.9653
